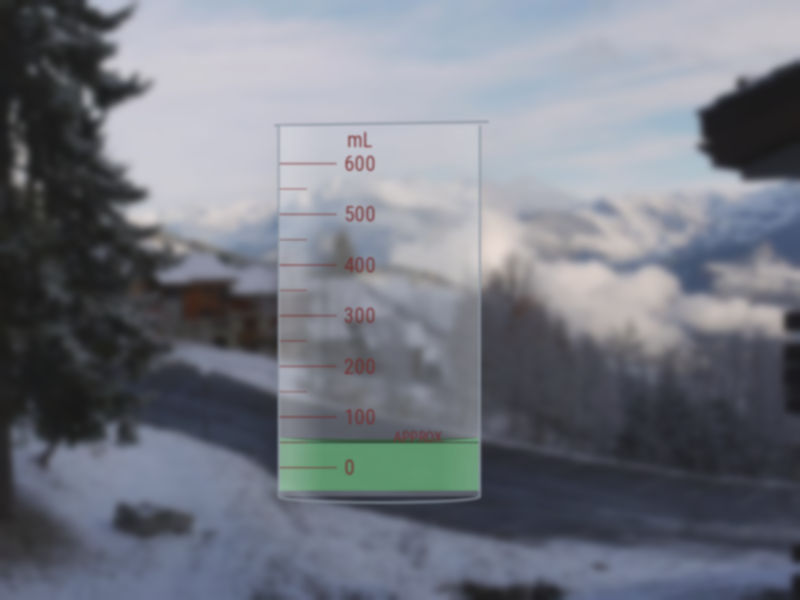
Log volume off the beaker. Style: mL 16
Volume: mL 50
